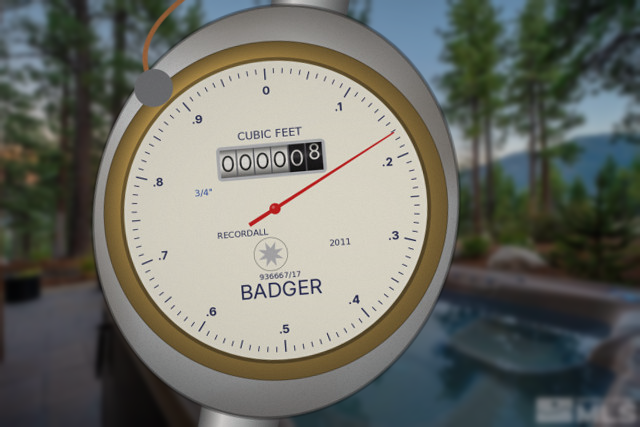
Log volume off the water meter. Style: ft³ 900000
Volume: ft³ 8.17
